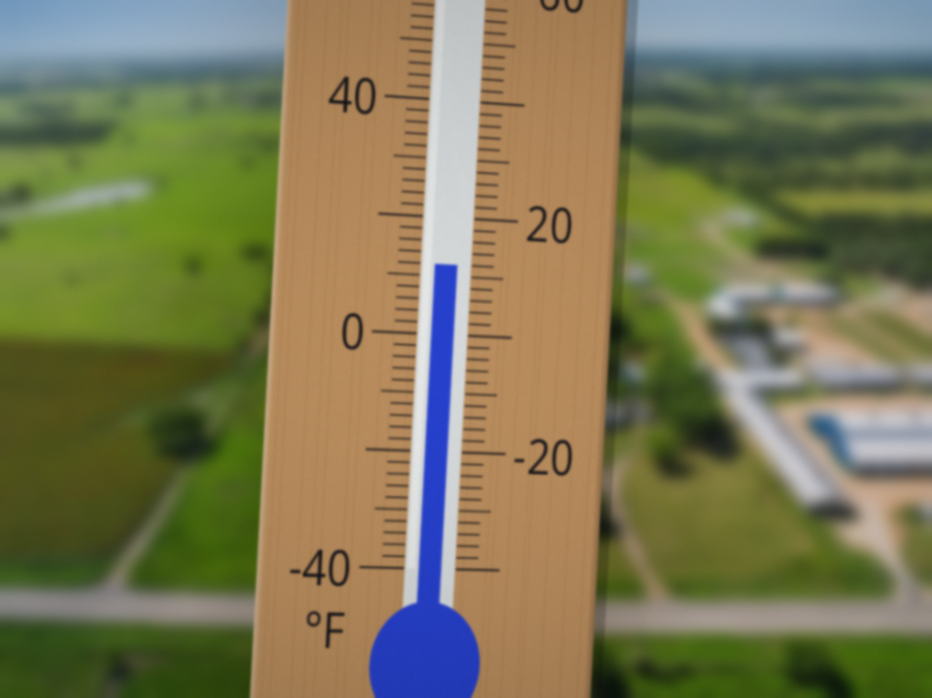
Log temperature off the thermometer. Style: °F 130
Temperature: °F 12
